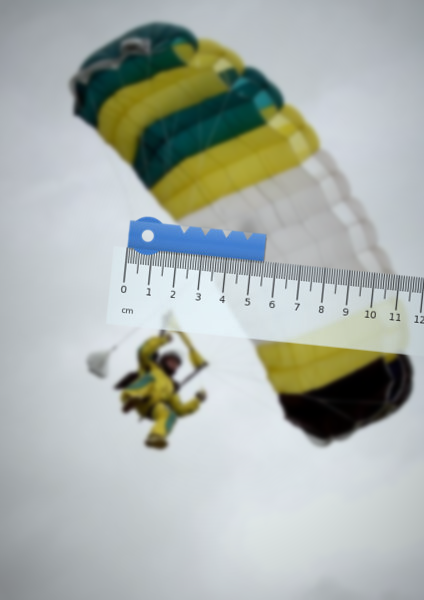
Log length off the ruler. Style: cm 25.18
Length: cm 5.5
